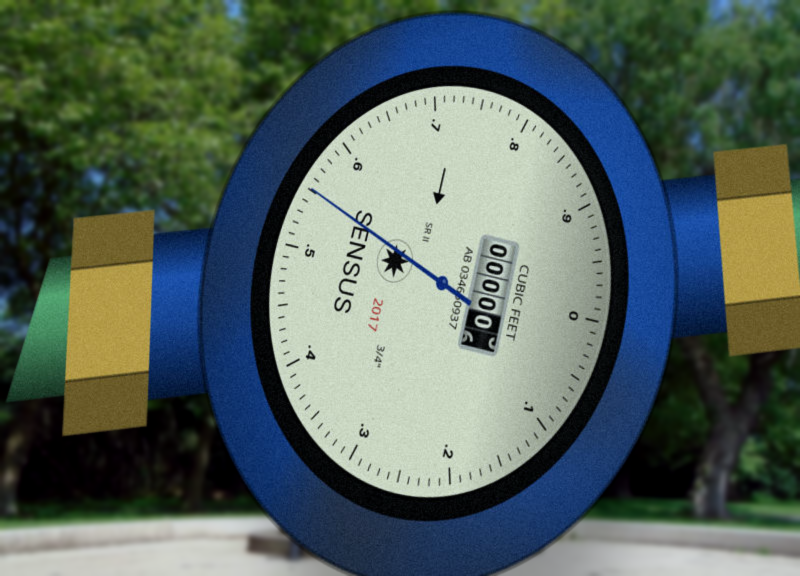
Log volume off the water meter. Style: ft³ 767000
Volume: ft³ 5.55
